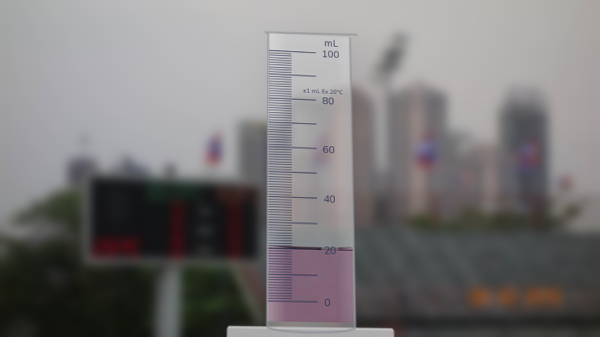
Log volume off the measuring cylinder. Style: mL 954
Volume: mL 20
